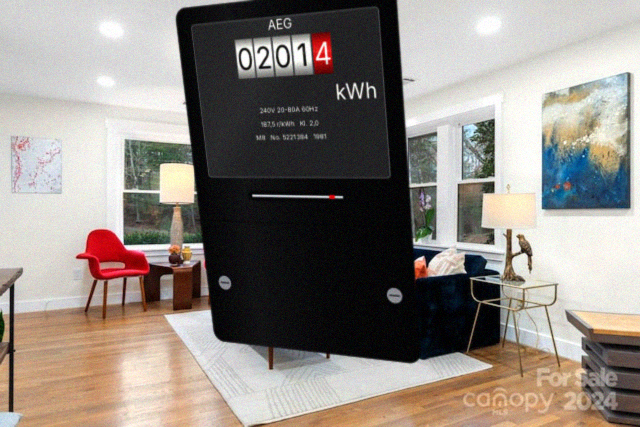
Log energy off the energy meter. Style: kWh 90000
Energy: kWh 201.4
